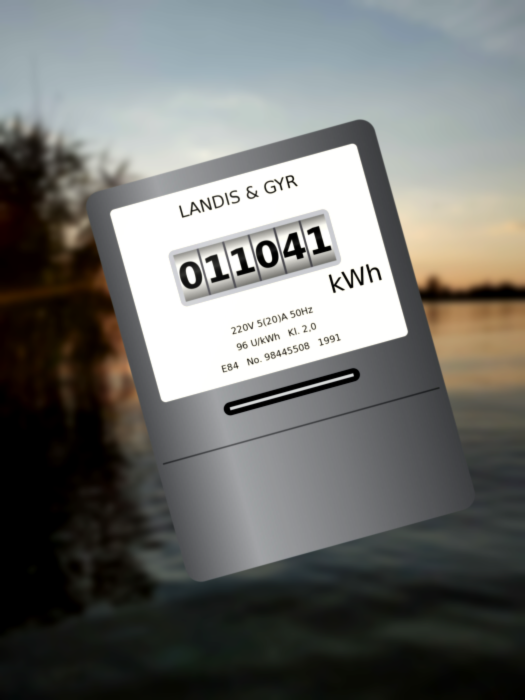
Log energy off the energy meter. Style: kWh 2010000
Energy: kWh 11041
